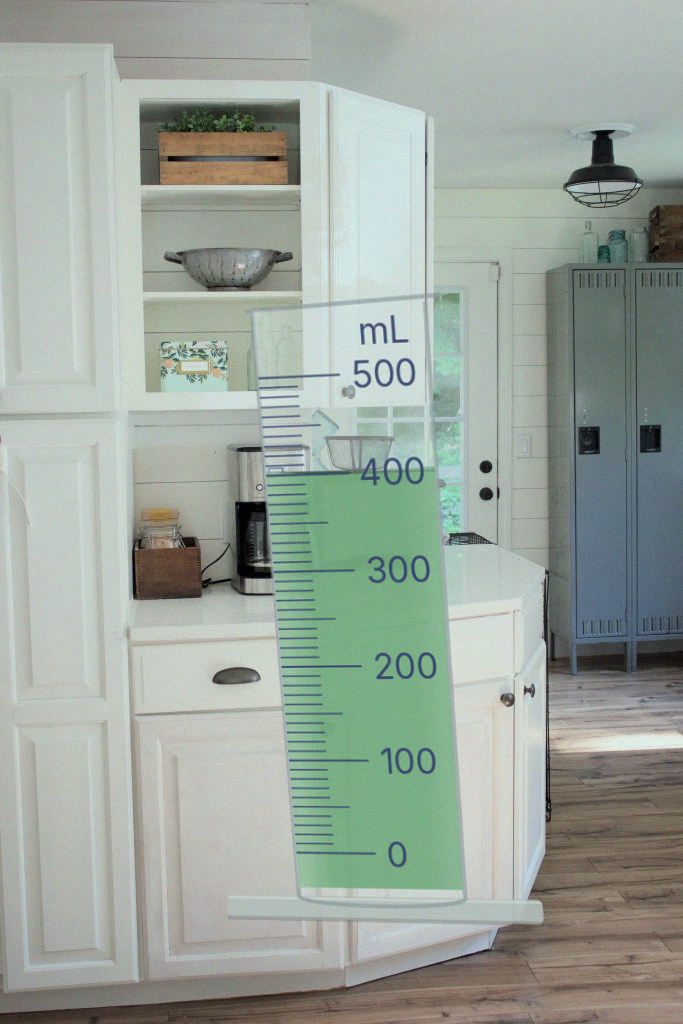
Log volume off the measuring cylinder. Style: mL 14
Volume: mL 400
